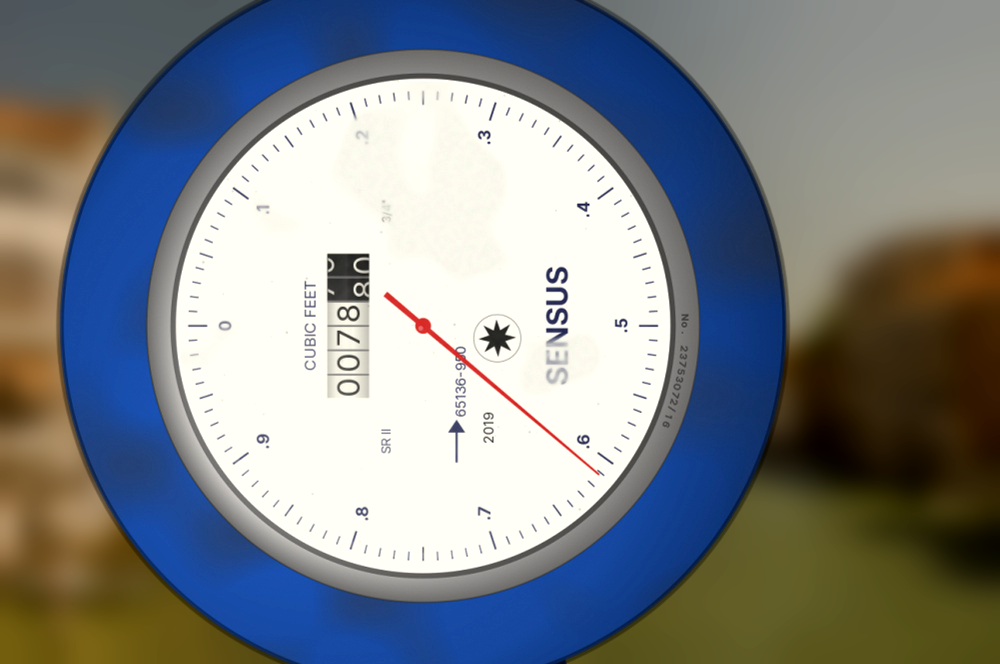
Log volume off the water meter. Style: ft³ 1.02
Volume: ft³ 7879.61
